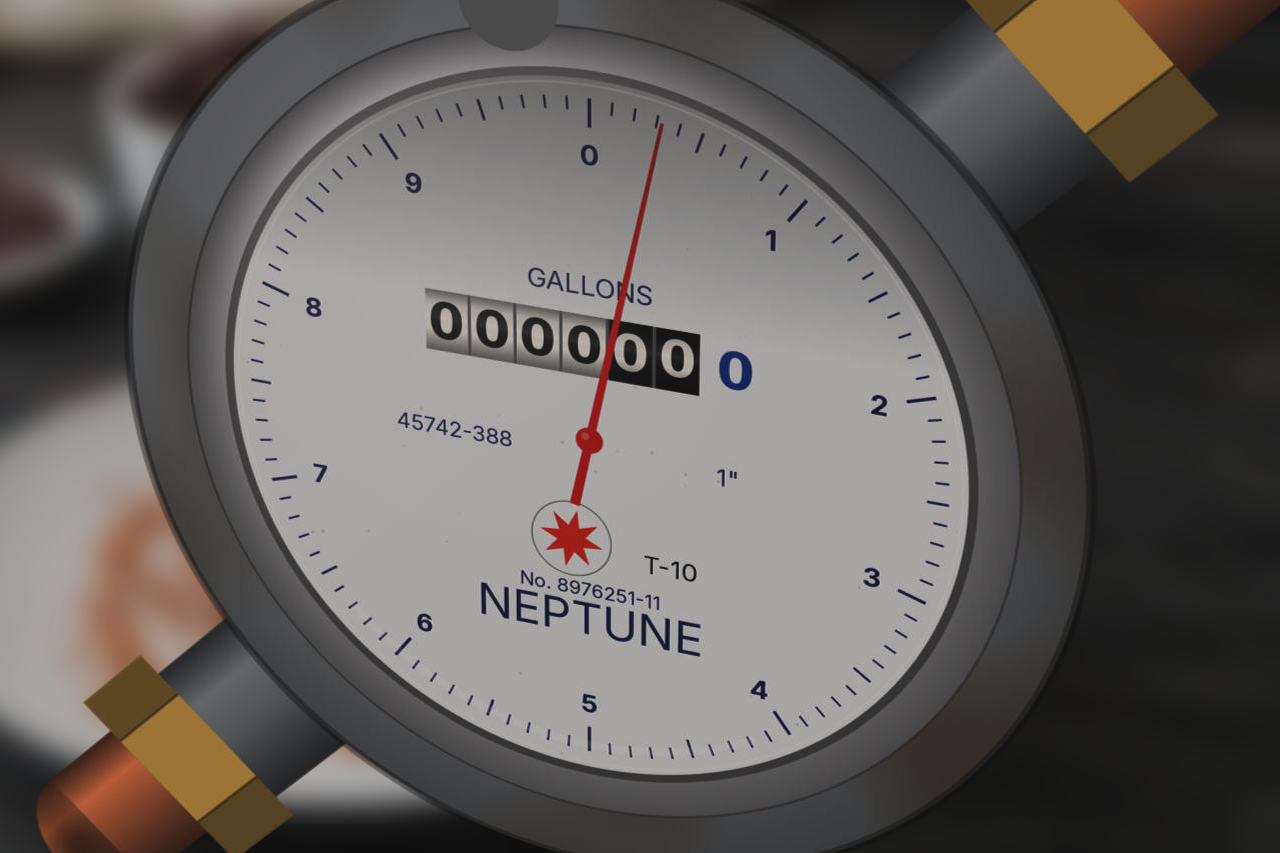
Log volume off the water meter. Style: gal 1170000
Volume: gal 0.3
